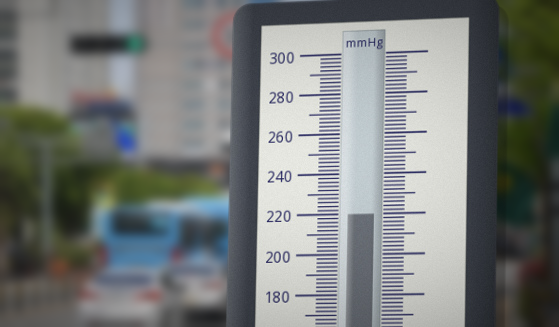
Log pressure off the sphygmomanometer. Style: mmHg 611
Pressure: mmHg 220
